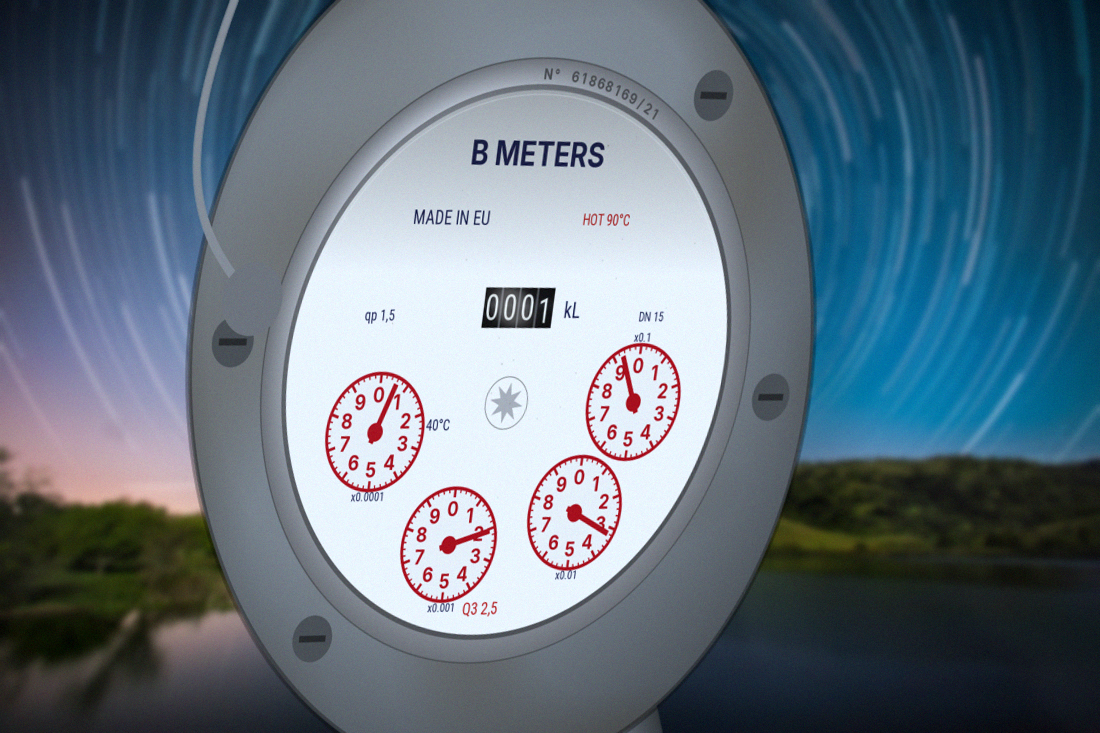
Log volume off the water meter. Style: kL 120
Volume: kL 0.9320
